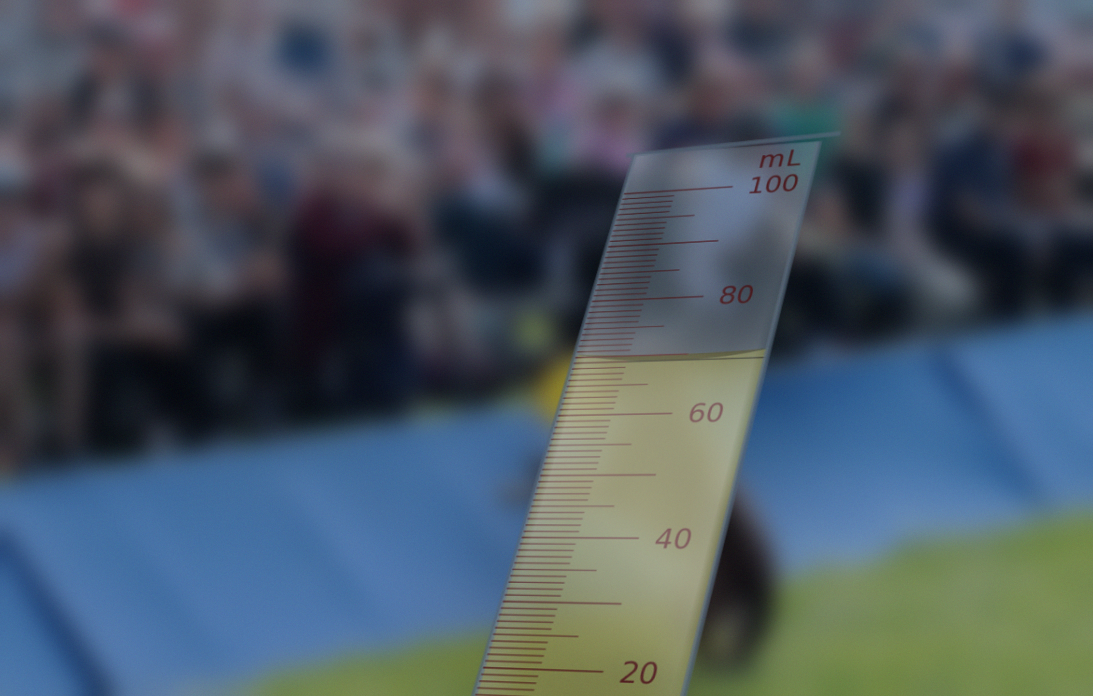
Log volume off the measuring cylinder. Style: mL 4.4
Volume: mL 69
